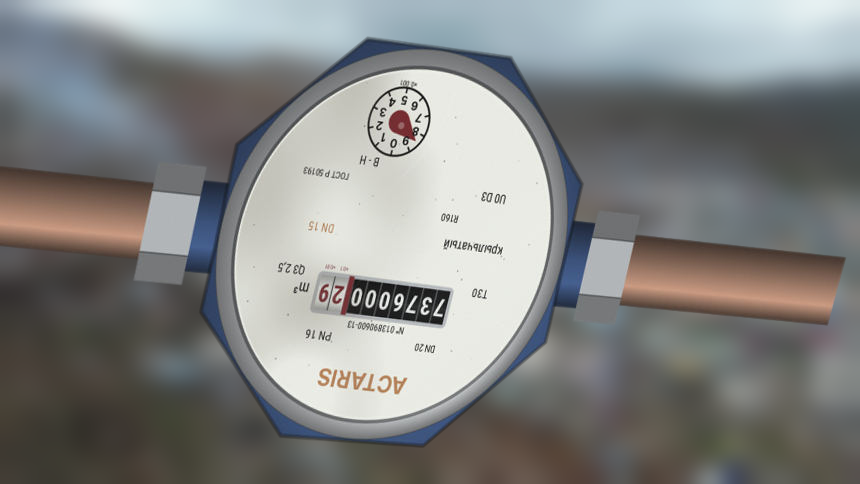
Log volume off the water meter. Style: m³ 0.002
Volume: m³ 7376000.298
